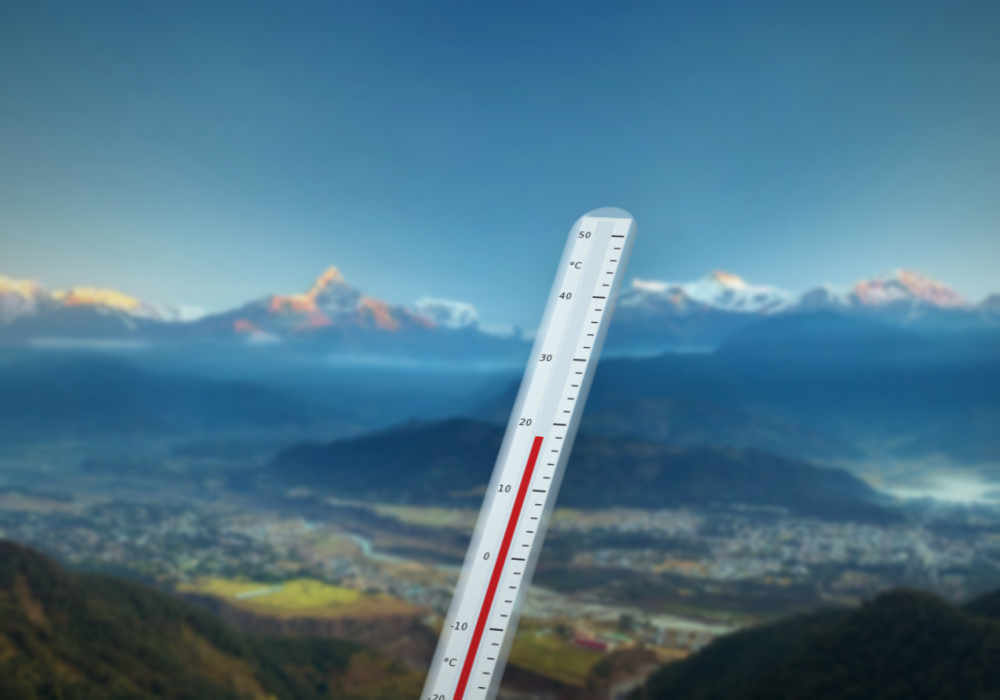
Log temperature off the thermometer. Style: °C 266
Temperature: °C 18
